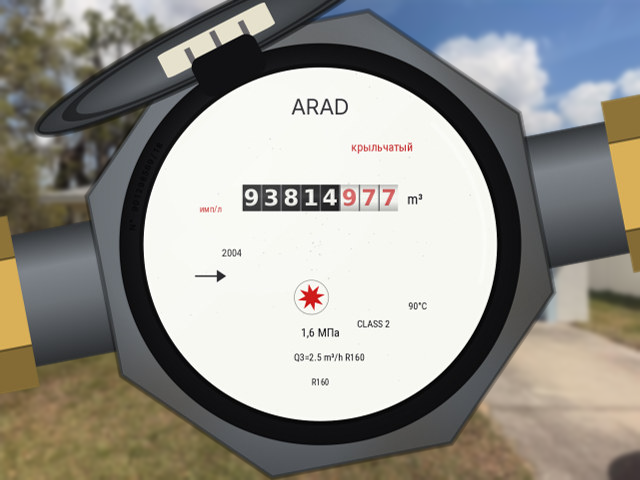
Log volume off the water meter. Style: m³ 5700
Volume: m³ 93814.977
